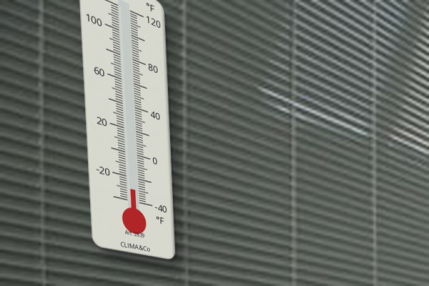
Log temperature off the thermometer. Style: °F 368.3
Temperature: °F -30
